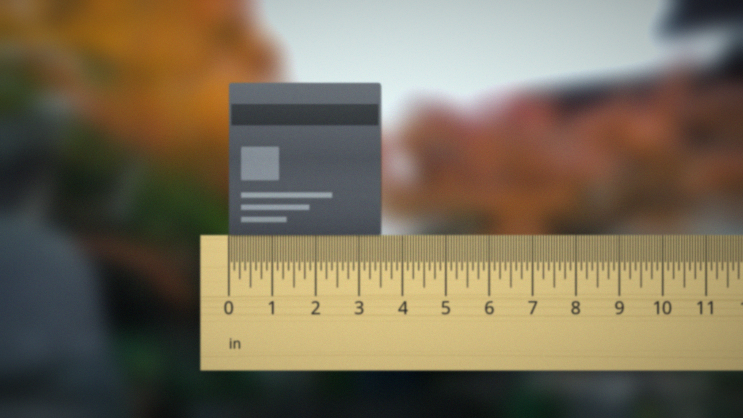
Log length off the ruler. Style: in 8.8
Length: in 3.5
